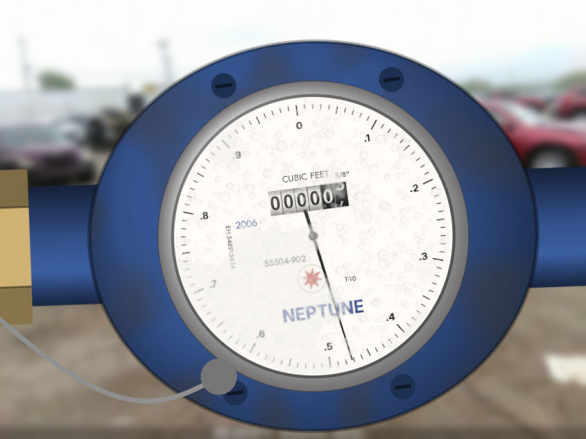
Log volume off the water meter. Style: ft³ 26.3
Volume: ft³ 3.47
